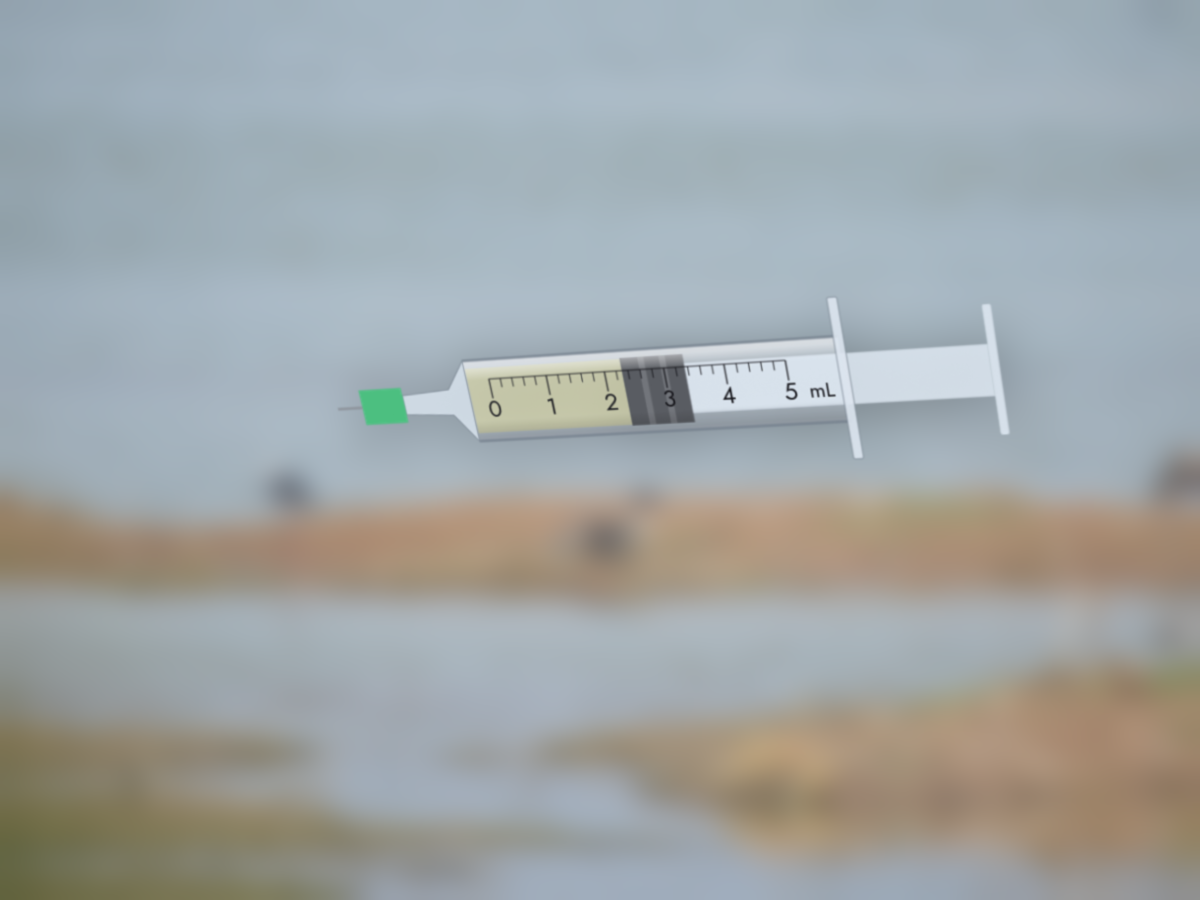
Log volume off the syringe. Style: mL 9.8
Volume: mL 2.3
